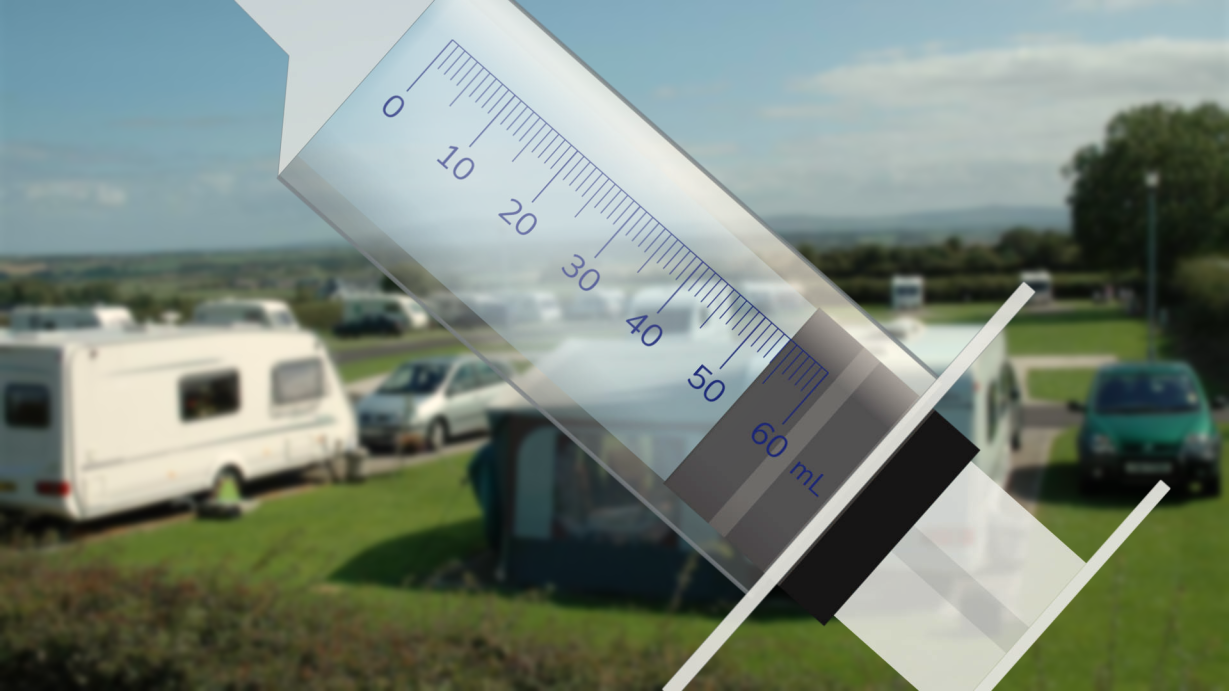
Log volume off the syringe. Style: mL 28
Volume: mL 54
